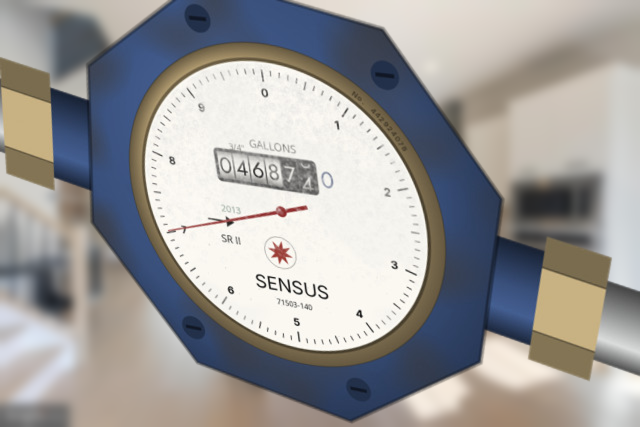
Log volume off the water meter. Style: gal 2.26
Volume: gal 468737.0
